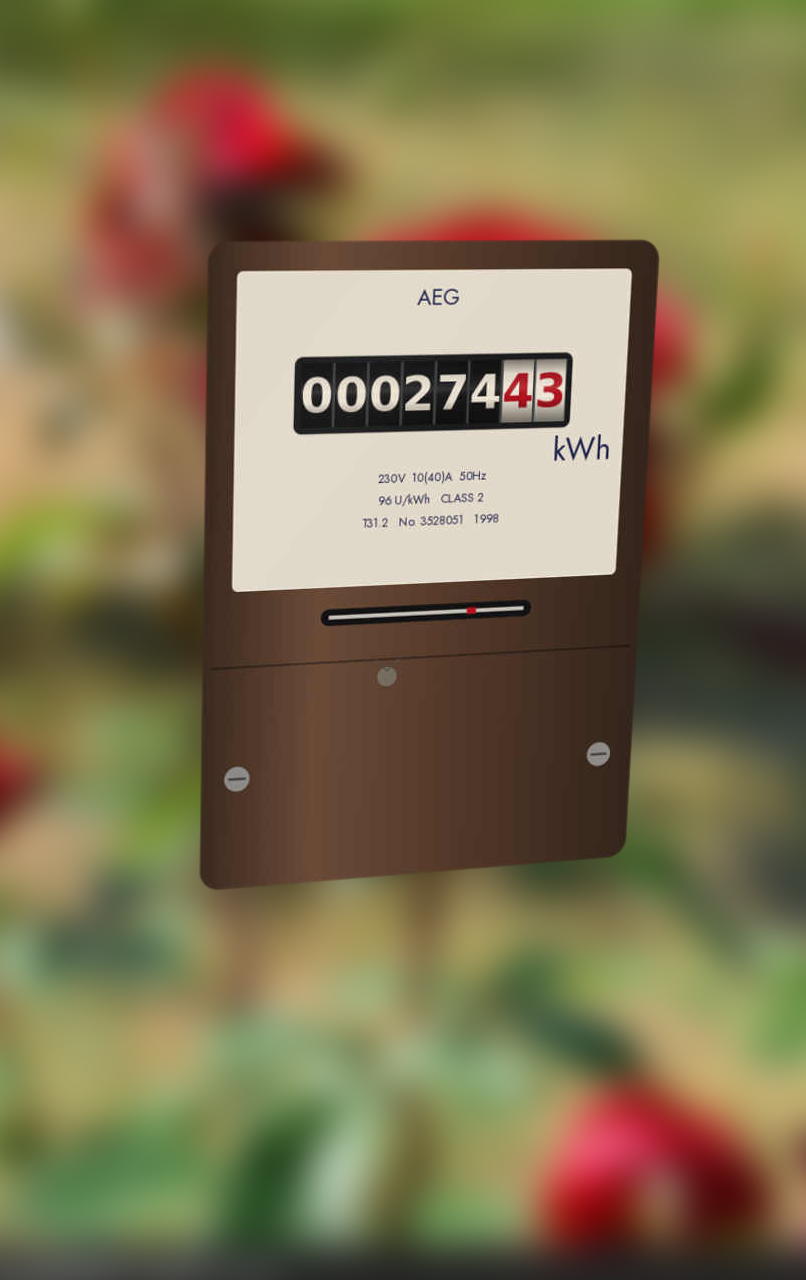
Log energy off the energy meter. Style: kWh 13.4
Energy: kWh 274.43
